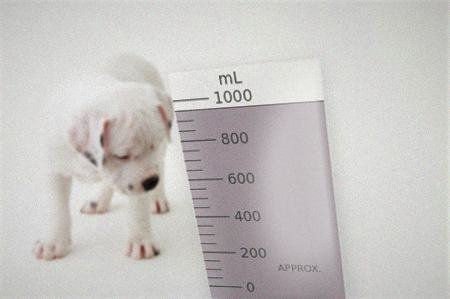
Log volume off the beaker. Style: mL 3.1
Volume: mL 950
